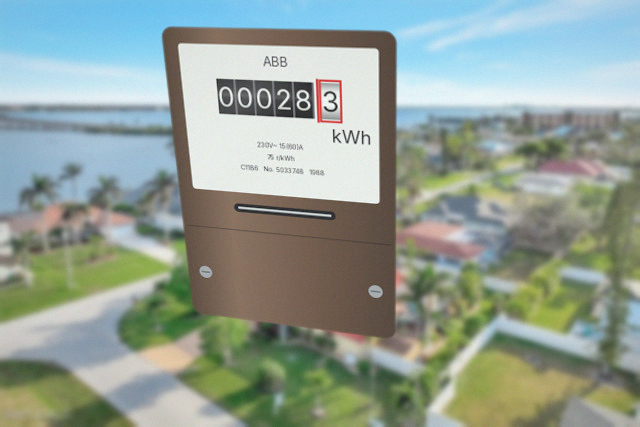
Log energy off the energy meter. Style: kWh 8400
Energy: kWh 28.3
